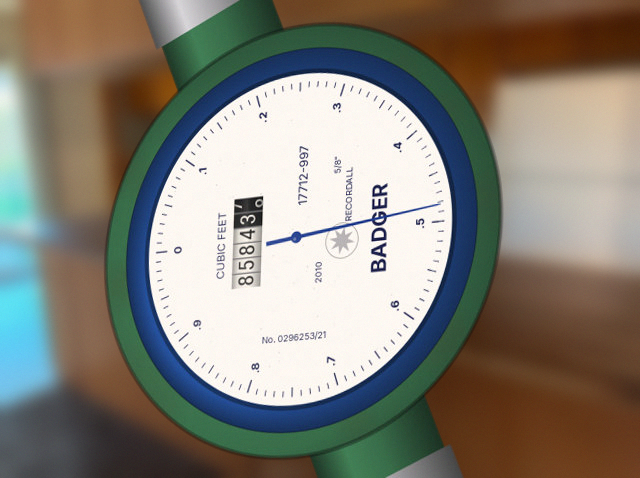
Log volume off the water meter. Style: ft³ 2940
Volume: ft³ 858437.48
